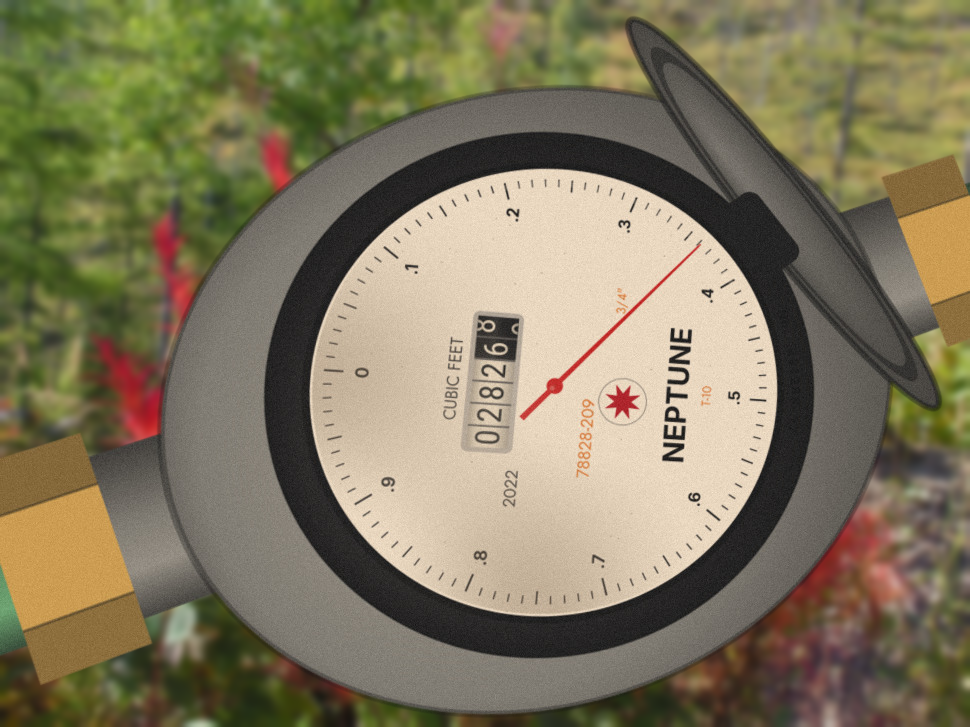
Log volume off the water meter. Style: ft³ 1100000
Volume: ft³ 28268.36
